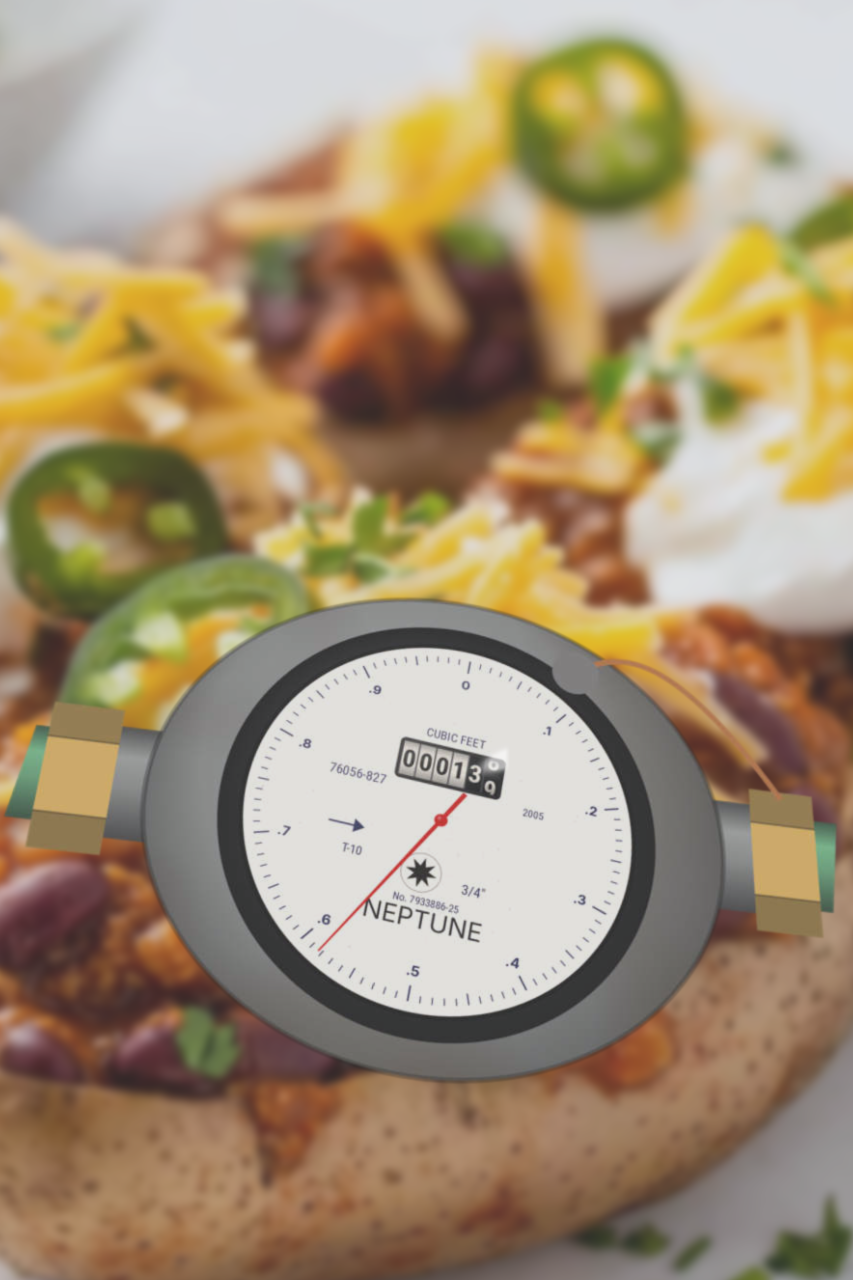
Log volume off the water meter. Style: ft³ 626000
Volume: ft³ 138.58
